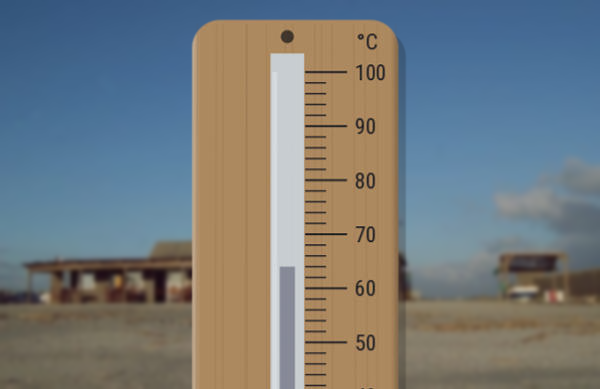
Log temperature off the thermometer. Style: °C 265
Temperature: °C 64
